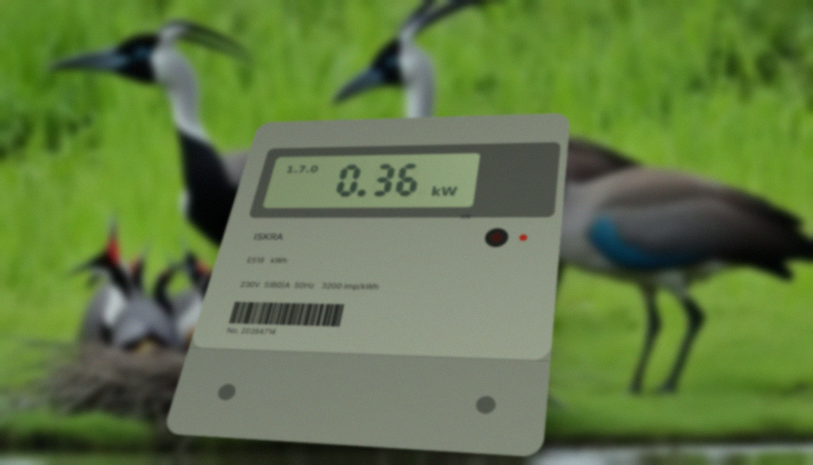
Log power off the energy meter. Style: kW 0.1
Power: kW 0.36
